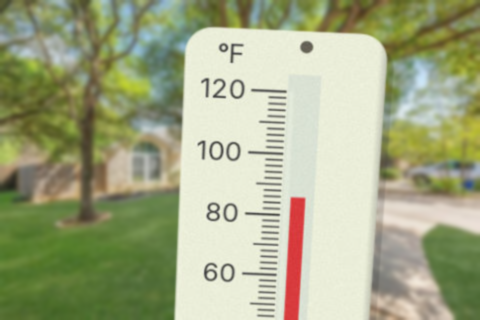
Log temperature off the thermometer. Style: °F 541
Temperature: °F 86
